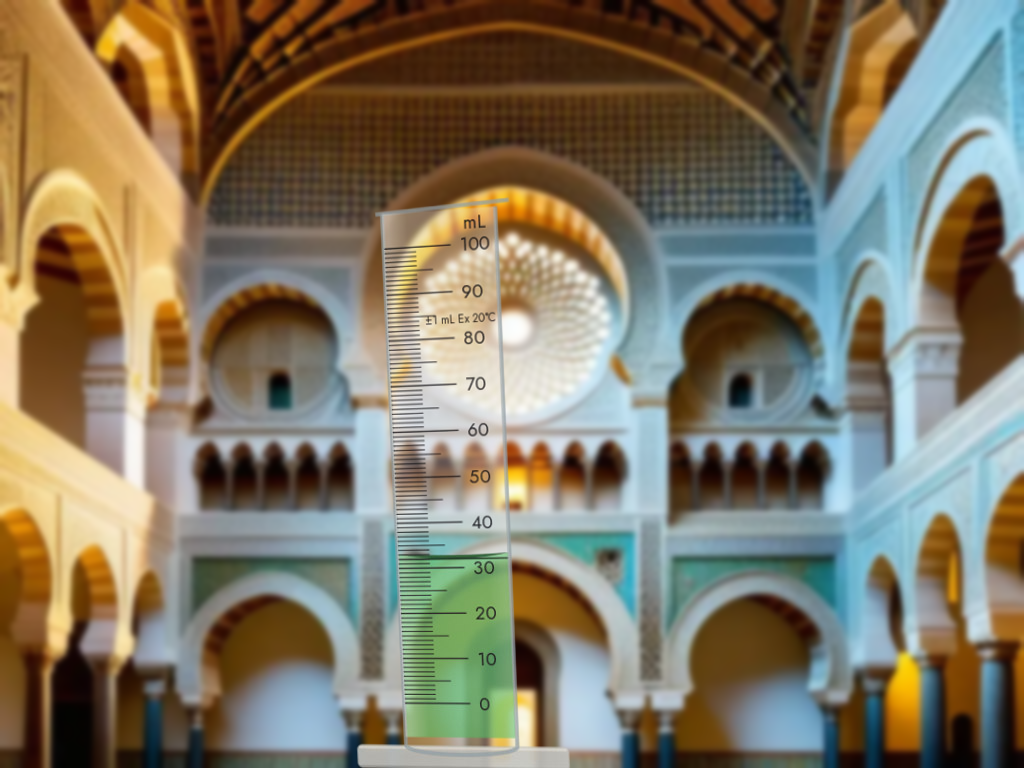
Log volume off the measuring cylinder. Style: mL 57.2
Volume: mL 32
